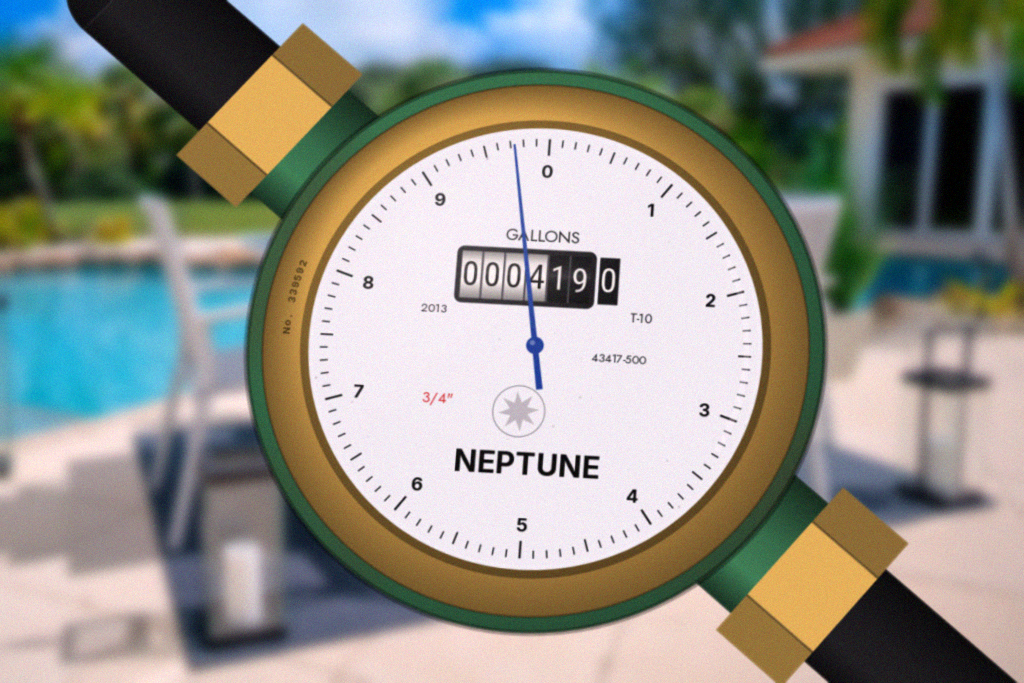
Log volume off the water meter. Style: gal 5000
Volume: gal 4189.7
